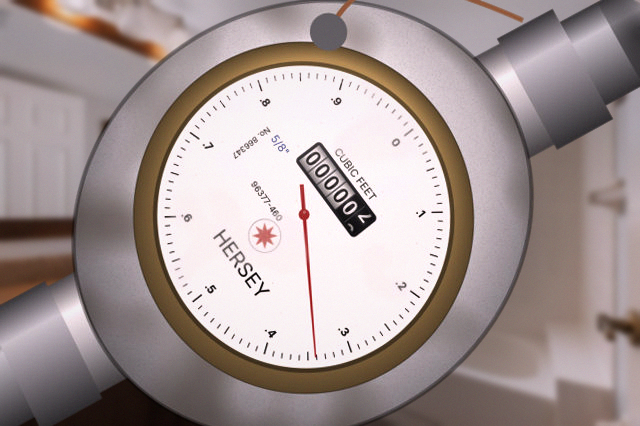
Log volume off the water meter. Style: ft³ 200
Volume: ft³ 2.34
